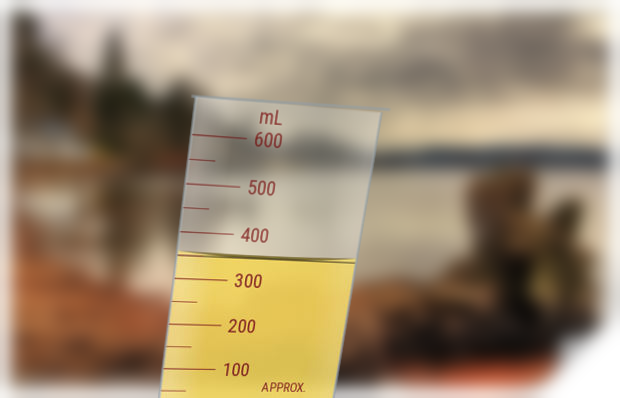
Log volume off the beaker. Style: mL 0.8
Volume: mL 350
